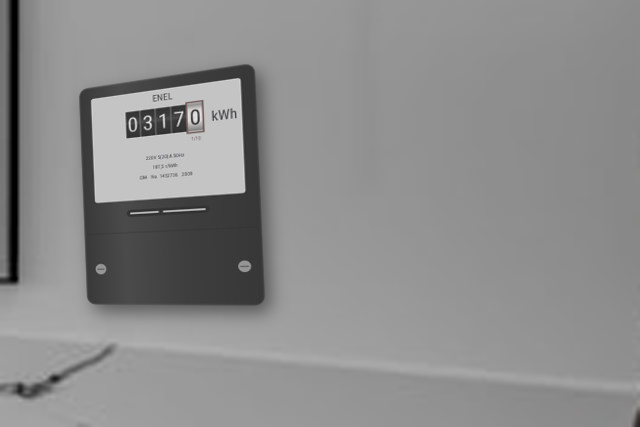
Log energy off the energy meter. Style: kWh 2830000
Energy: kWh 317.0
